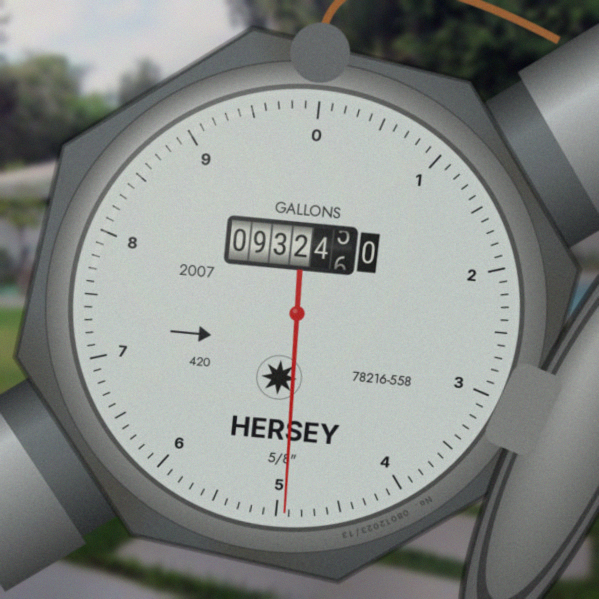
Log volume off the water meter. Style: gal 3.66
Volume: gal 932454.9
